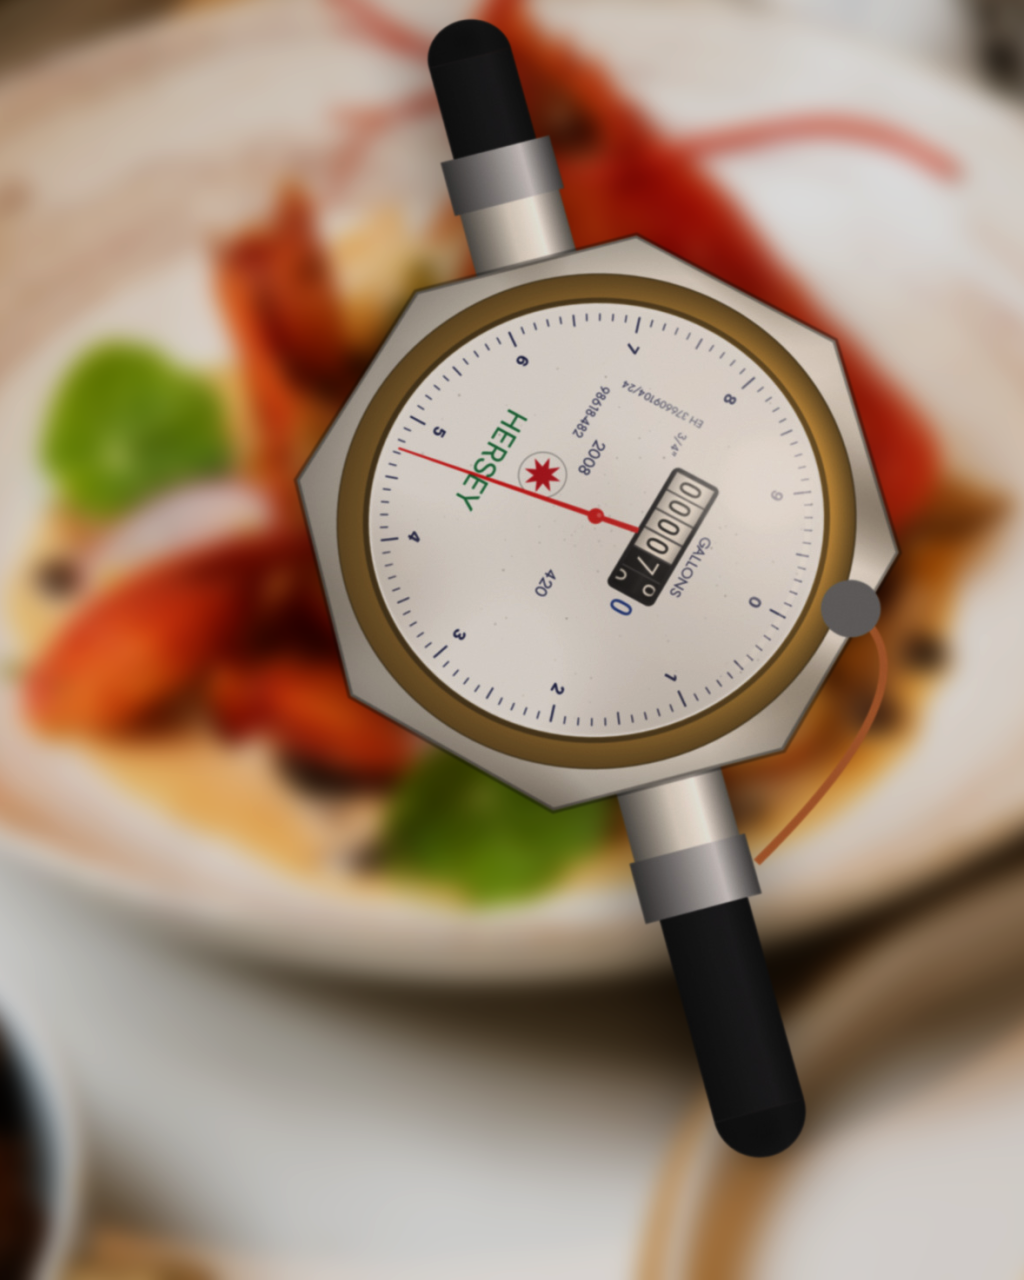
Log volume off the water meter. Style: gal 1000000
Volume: gal 784.7
